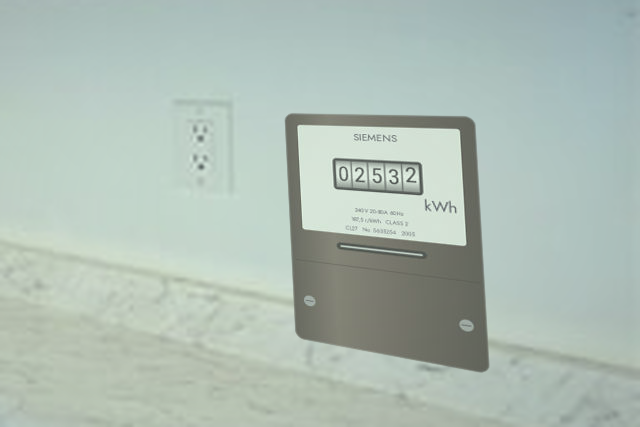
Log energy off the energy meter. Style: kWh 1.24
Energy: kWh 2532
